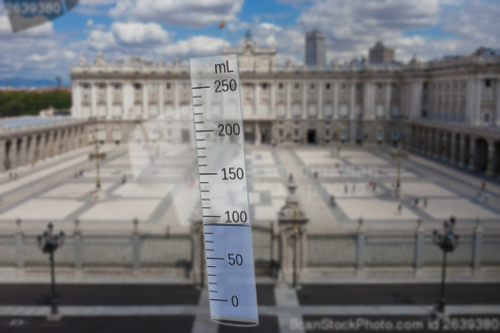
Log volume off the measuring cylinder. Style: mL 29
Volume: mL 90
